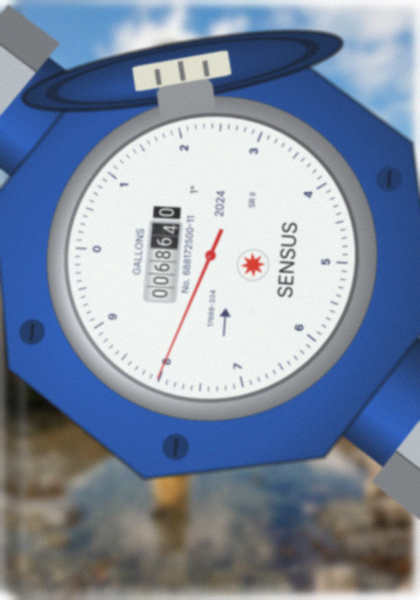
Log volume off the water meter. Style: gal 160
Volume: gal 68638.0
